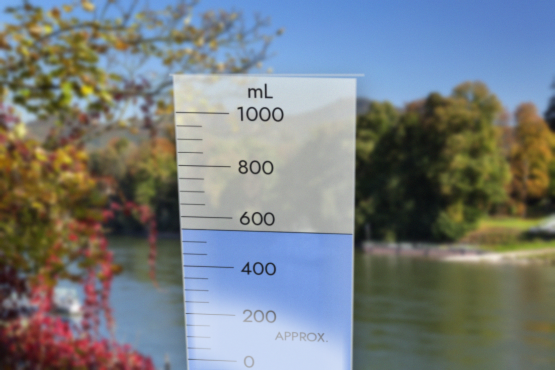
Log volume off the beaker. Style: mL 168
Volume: mL 550
